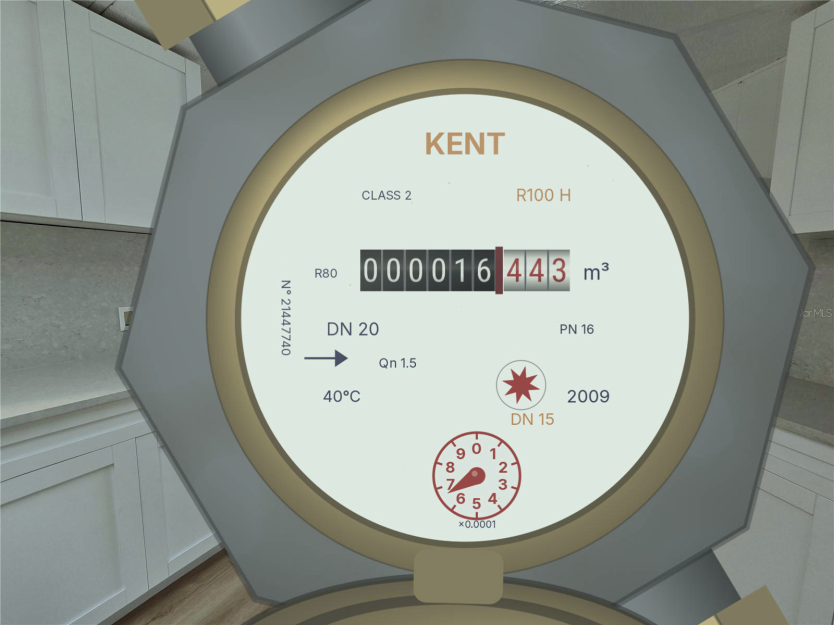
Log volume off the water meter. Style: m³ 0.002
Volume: m³ 16.4436
